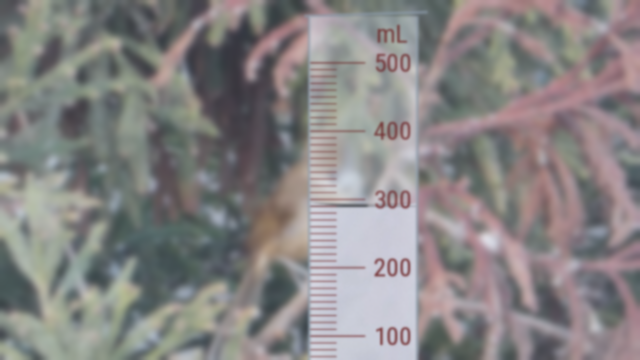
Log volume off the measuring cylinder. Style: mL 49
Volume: mL 290
